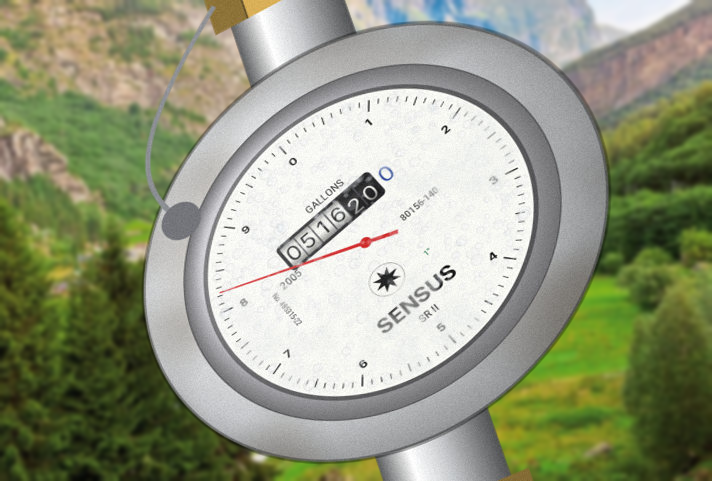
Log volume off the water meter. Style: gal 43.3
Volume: gal 516198.2
